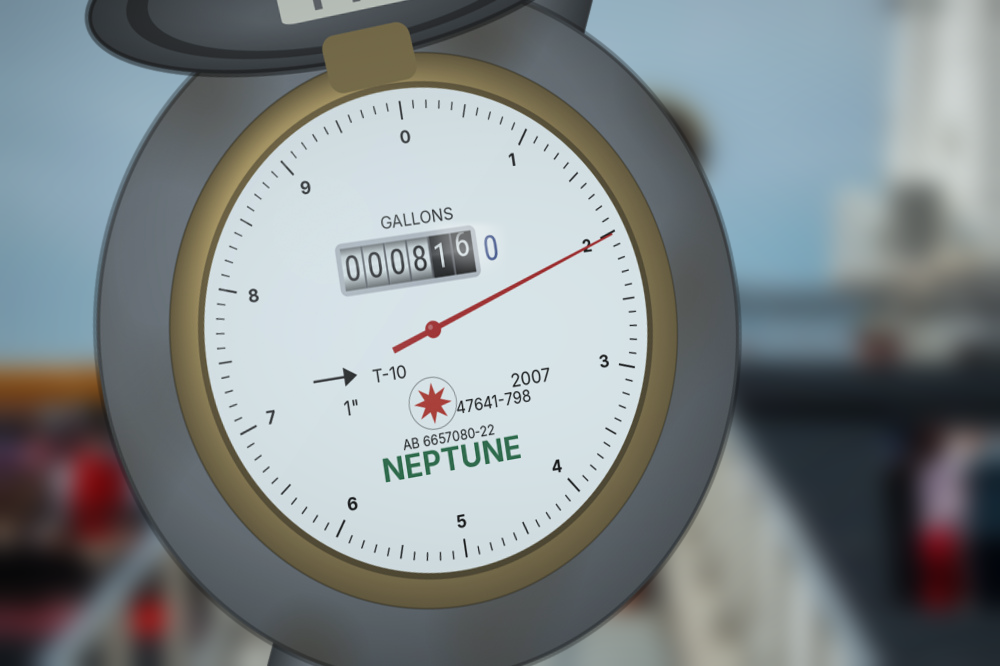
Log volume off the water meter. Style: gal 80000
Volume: gal 8162.0
